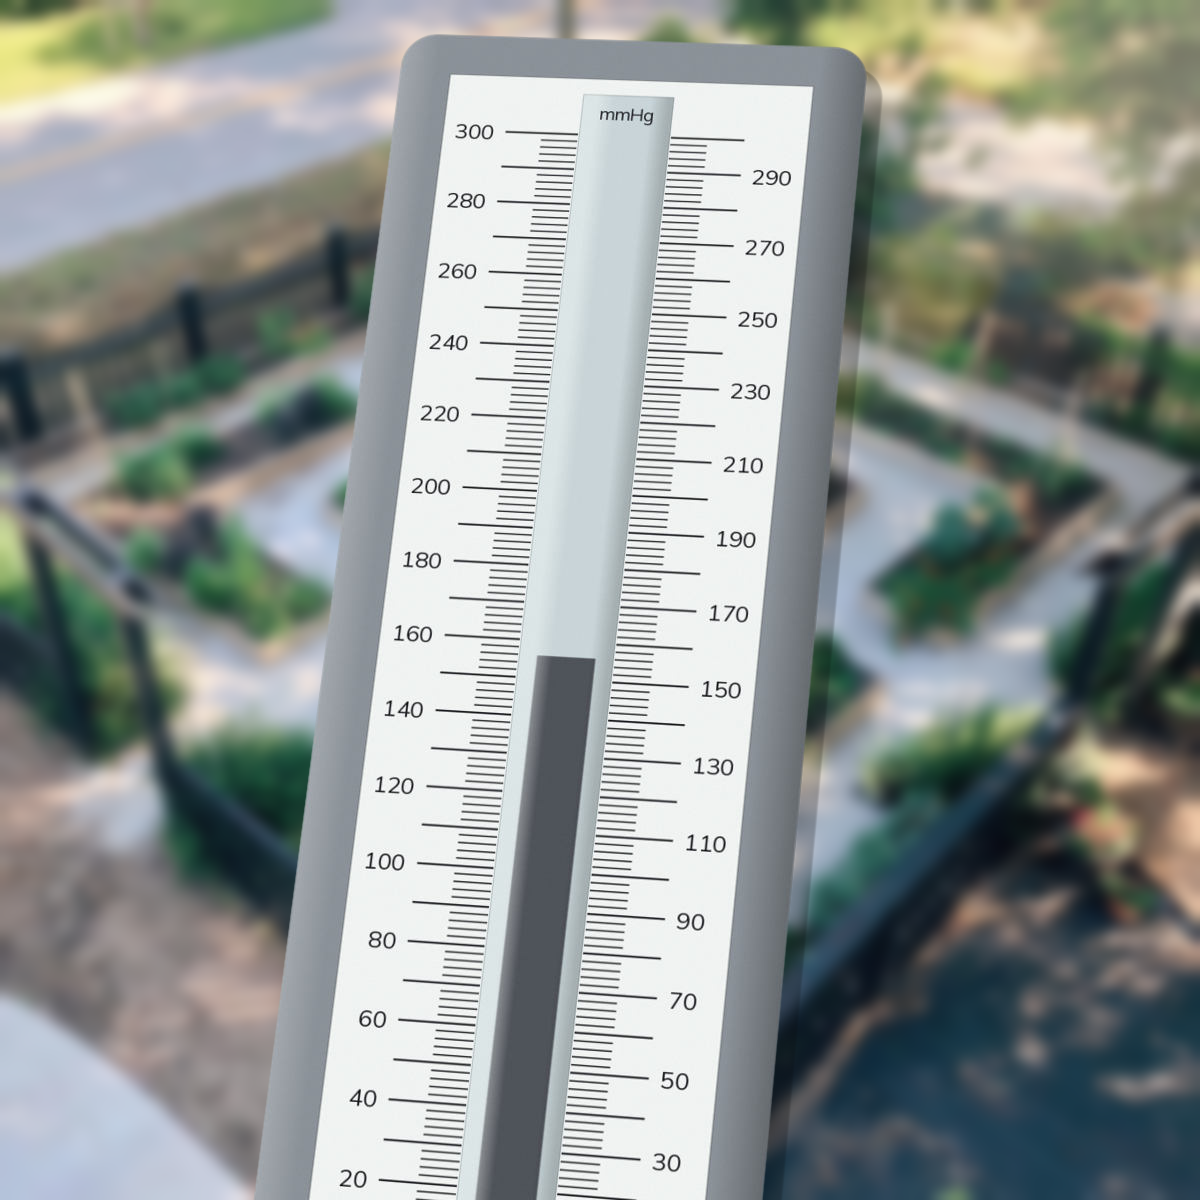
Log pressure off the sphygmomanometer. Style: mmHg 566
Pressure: mmHg 156
